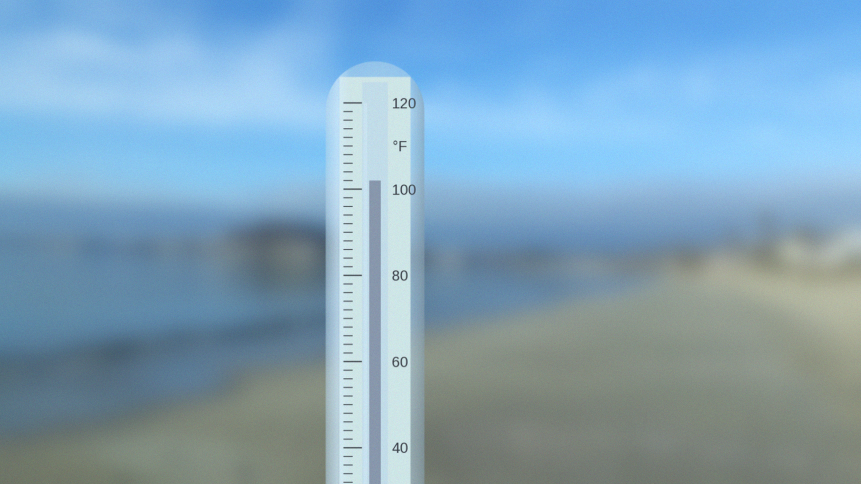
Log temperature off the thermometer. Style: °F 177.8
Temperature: °F 102
